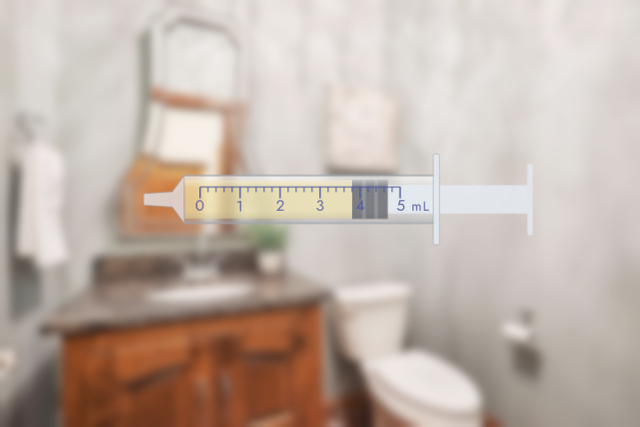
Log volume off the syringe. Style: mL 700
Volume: mL 3.8
